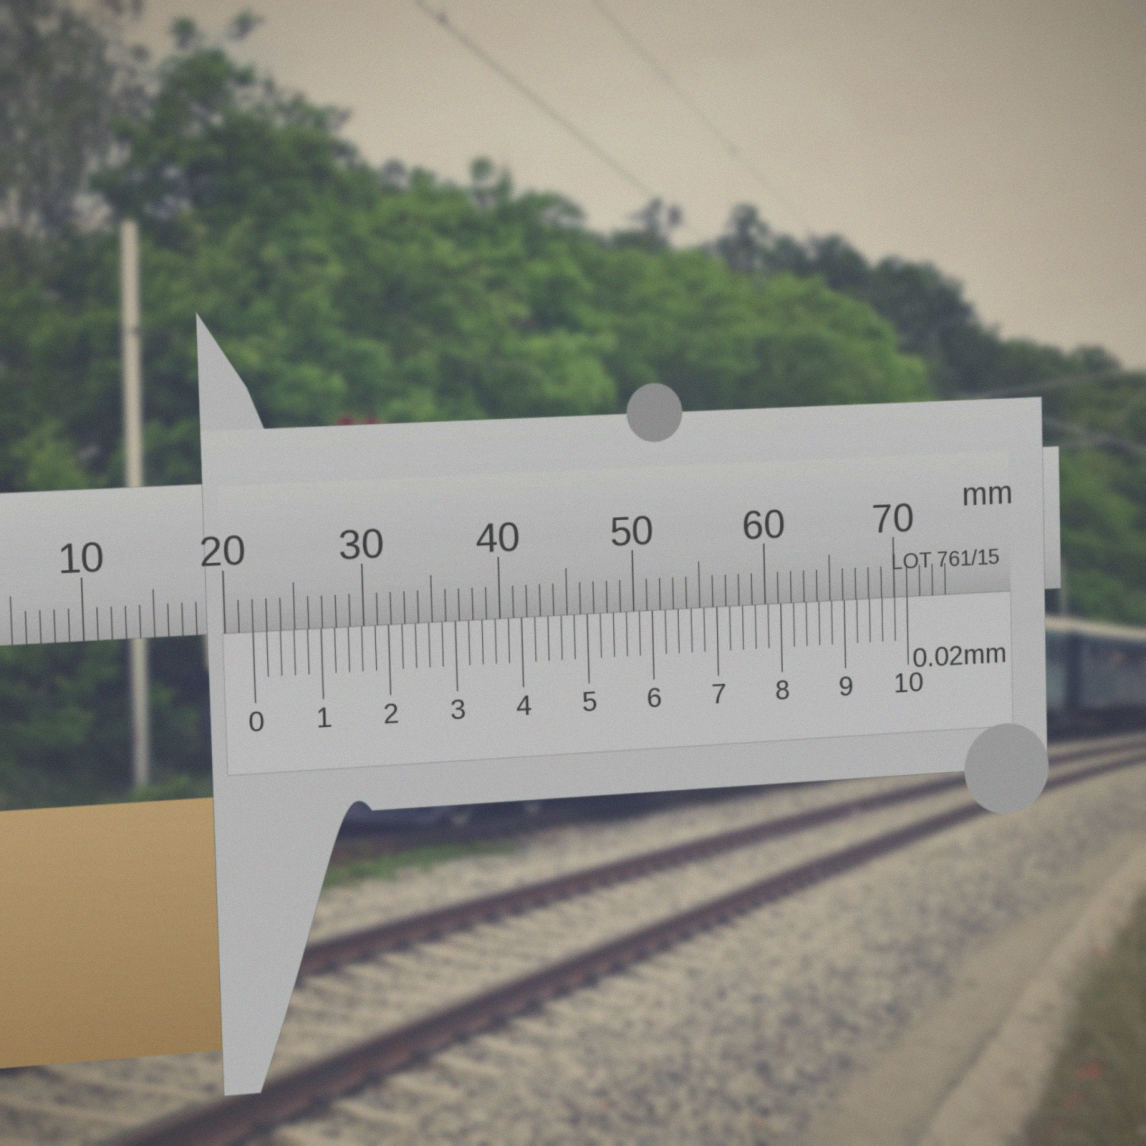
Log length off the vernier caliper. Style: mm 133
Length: mm 22.0
